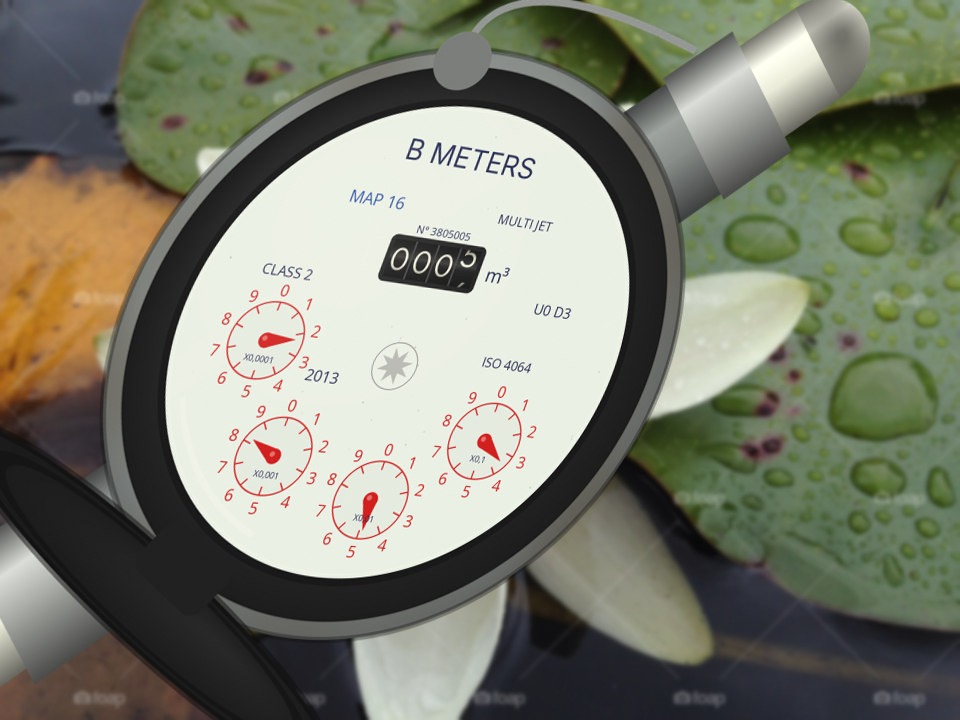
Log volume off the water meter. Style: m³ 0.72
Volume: m³ 5.3482
